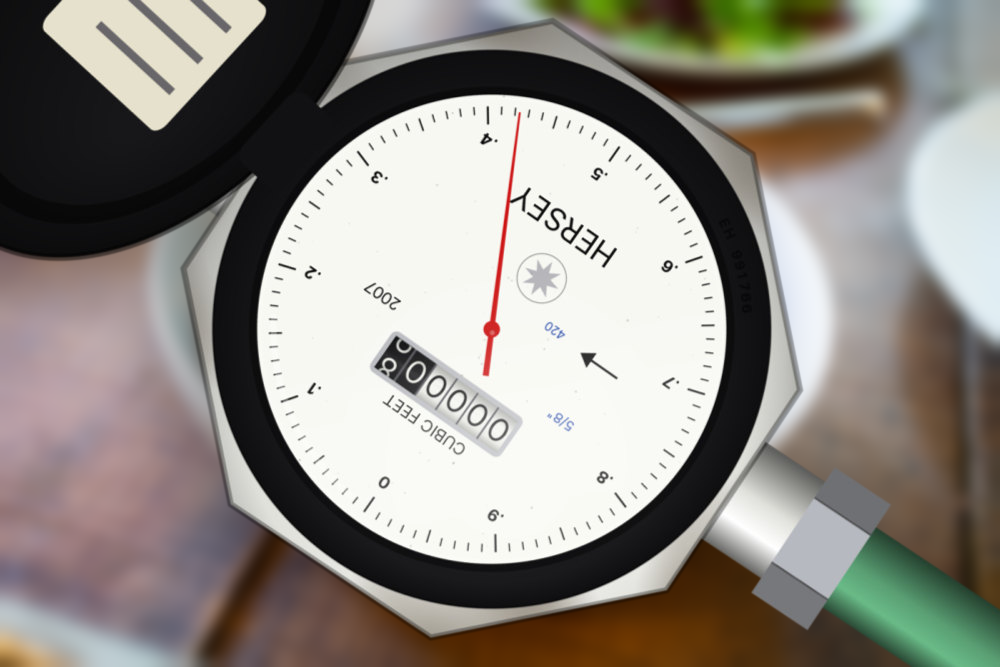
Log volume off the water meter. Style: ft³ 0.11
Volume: ft³ 8.42
